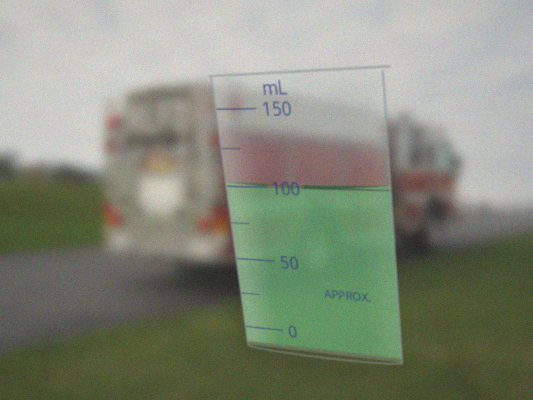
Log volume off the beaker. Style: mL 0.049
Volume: mL 100
